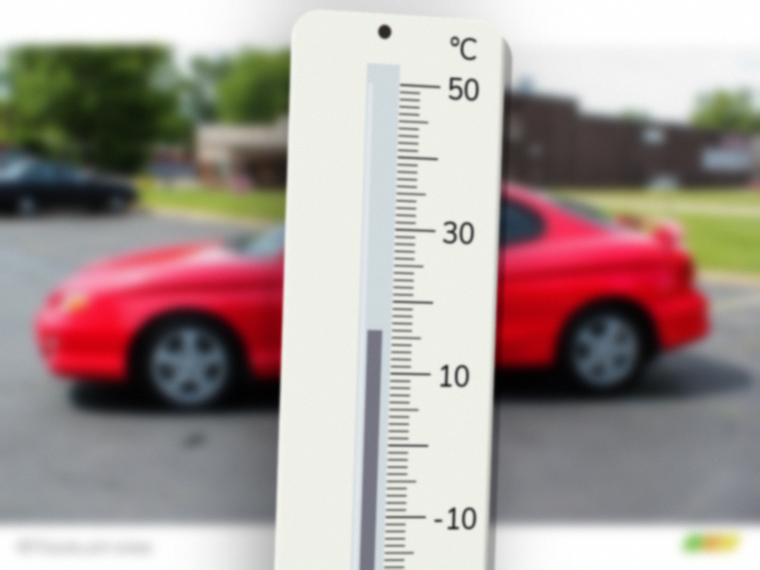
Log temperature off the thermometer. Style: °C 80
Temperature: °C 16
